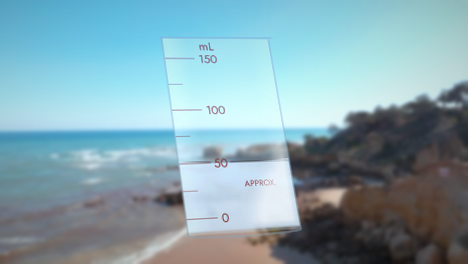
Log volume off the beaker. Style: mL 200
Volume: mL 50
